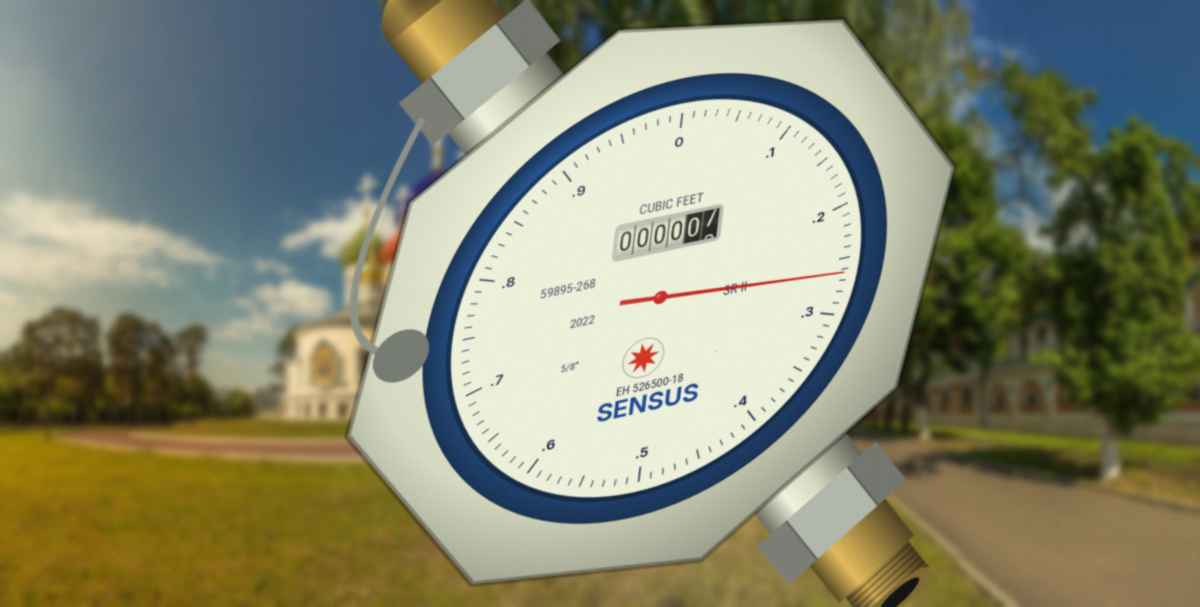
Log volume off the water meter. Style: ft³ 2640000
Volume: ft³ 7.26
